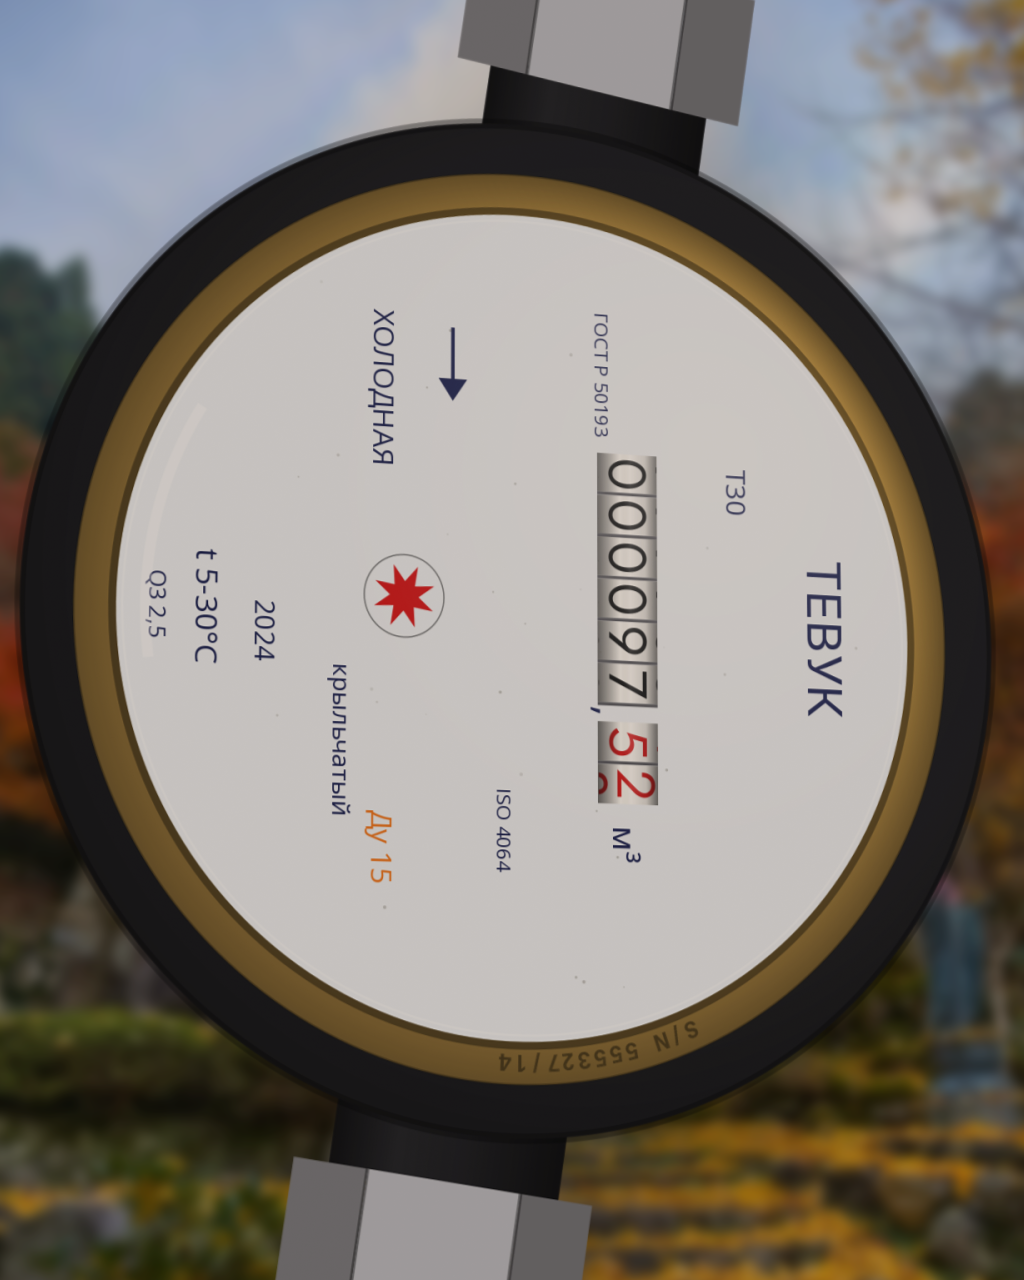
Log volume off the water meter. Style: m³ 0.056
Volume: m³ 97.52
